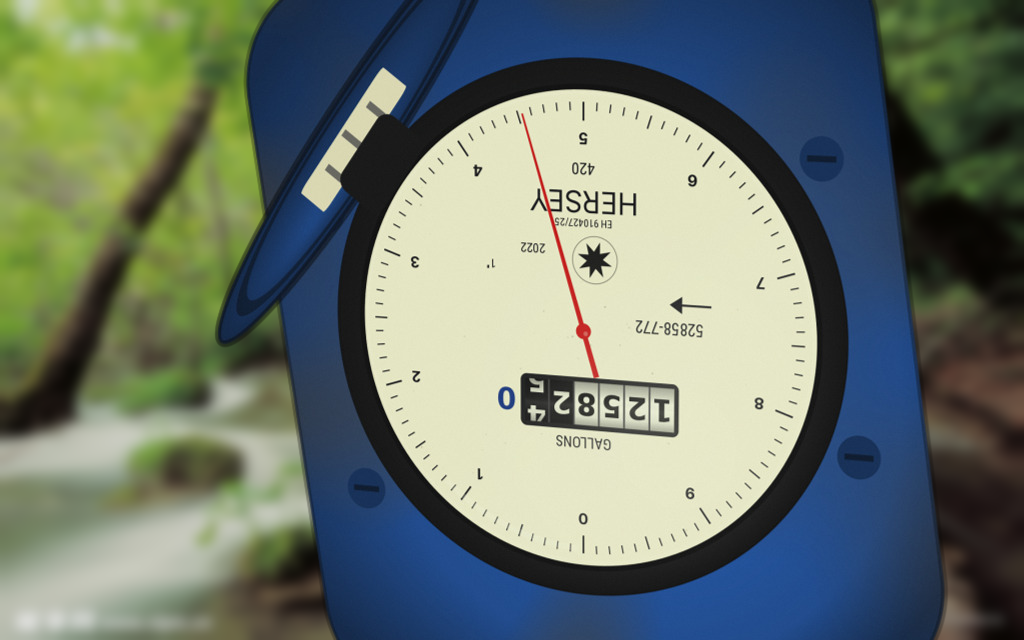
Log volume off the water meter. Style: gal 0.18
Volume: gal 1258244.5
